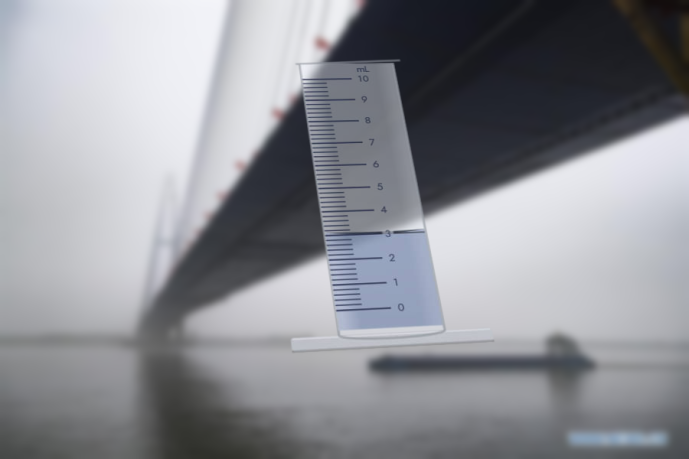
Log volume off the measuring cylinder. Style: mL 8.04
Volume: mL 3
